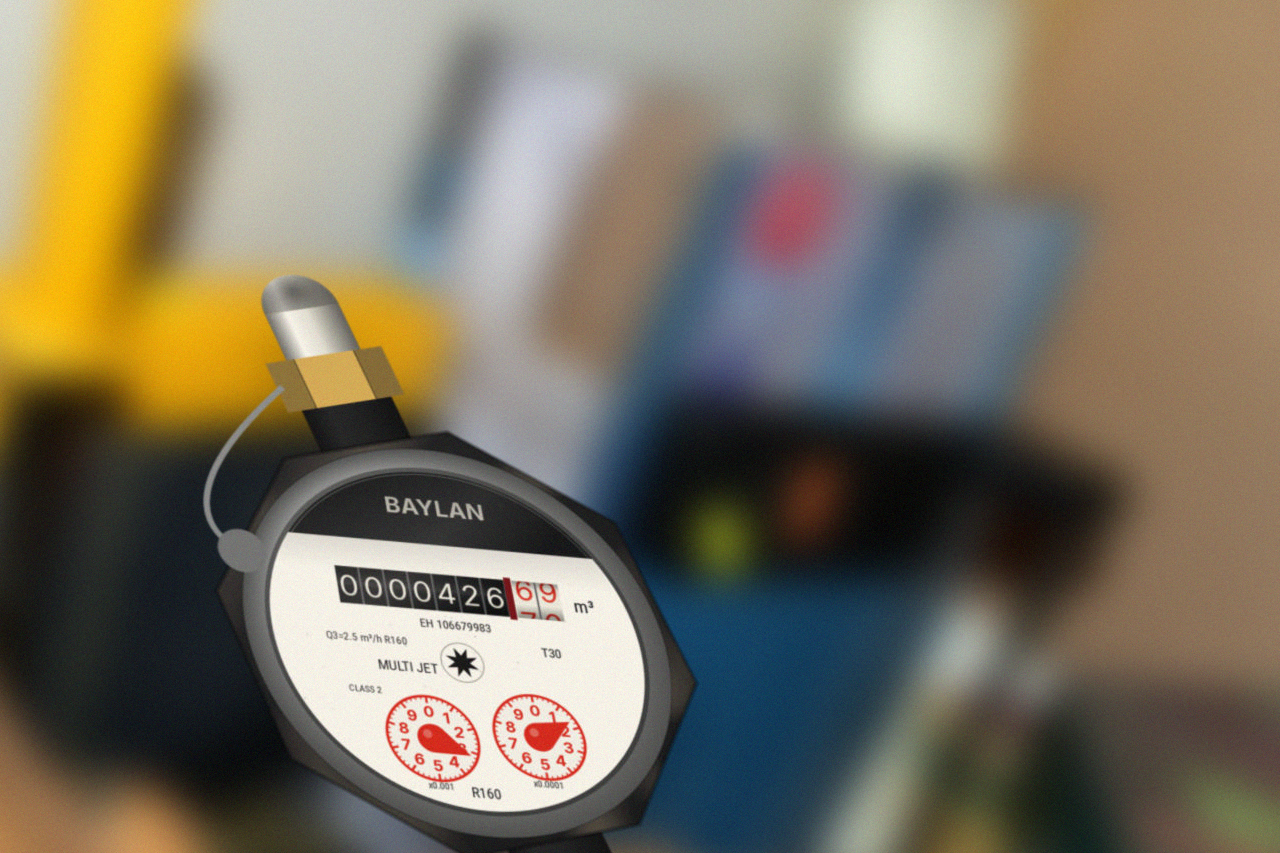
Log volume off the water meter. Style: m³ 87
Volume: m³ 426.6931
